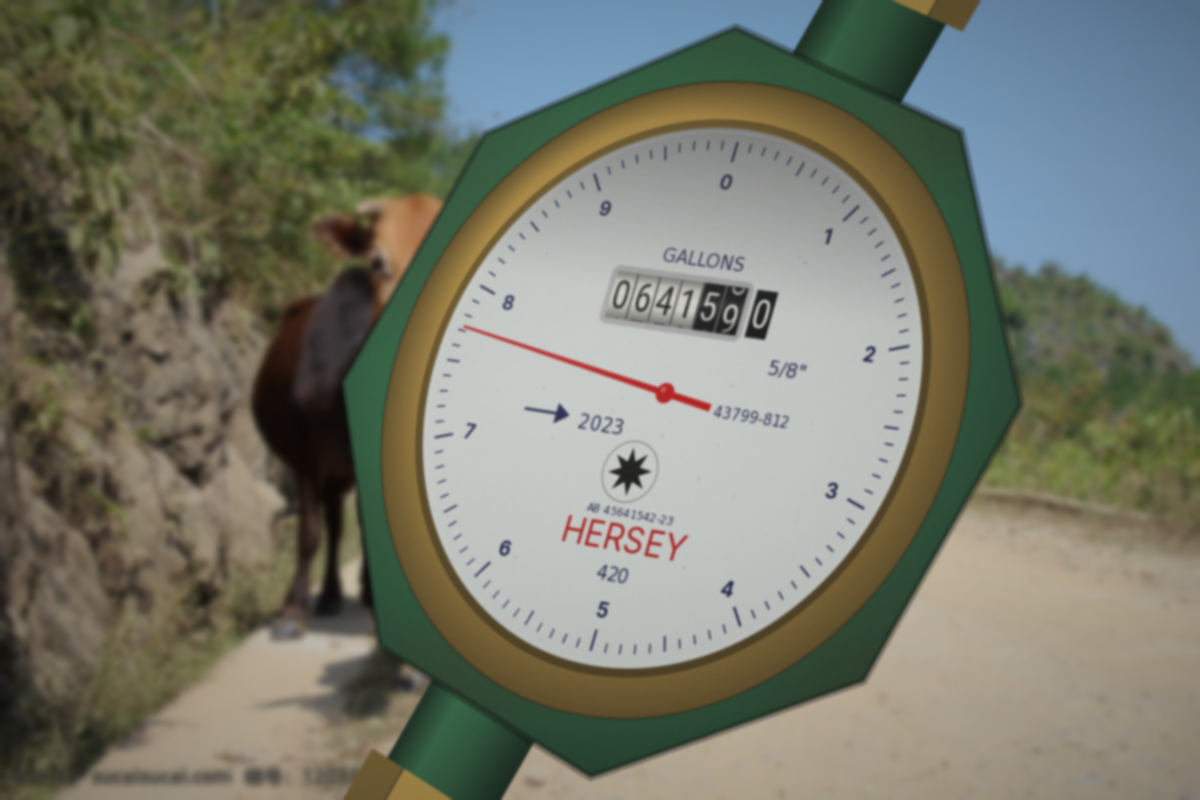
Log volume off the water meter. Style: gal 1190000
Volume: gal 641587.7
